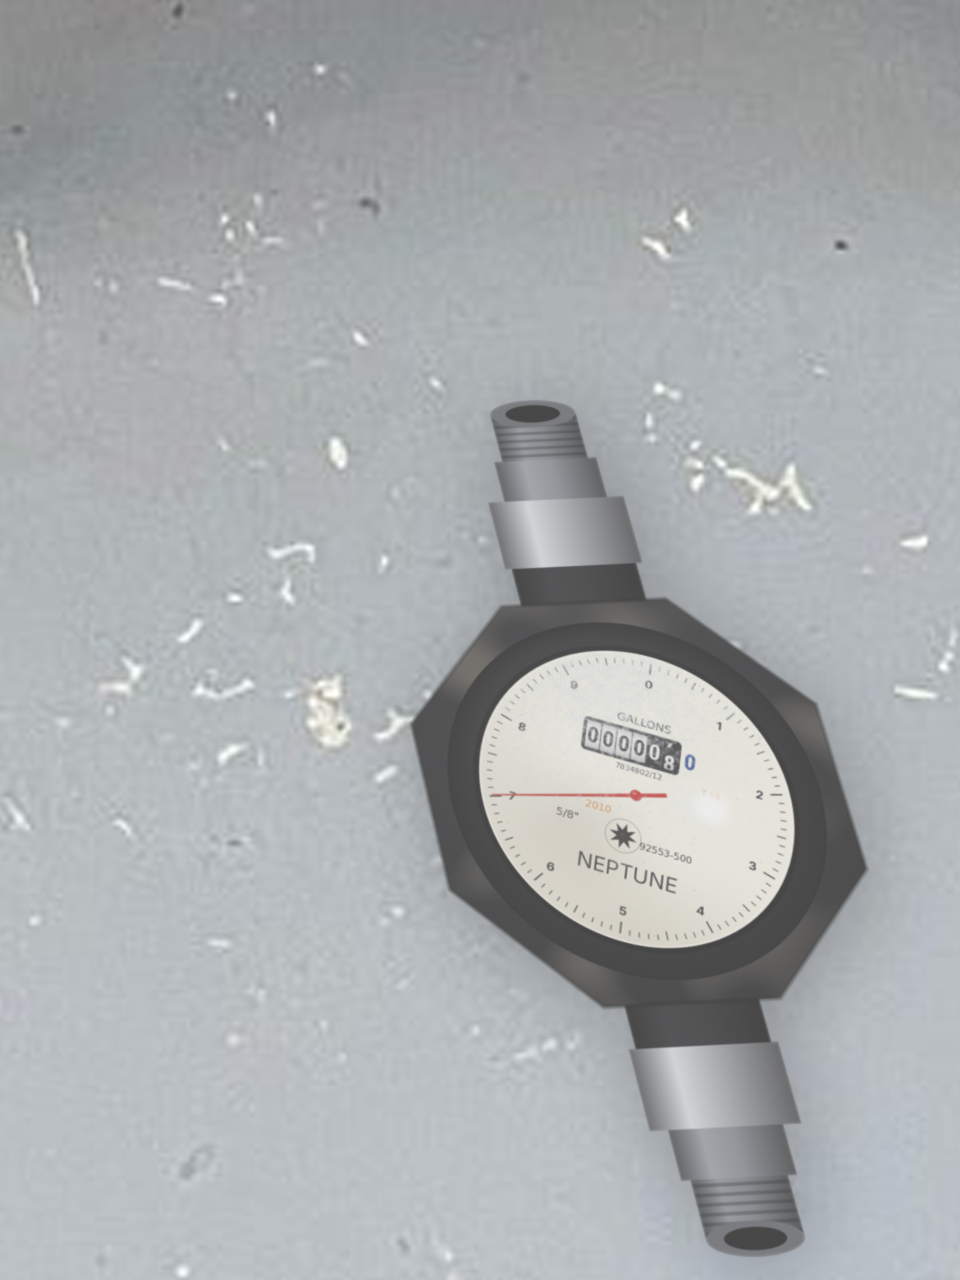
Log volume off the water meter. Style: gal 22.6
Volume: gal 77.0
